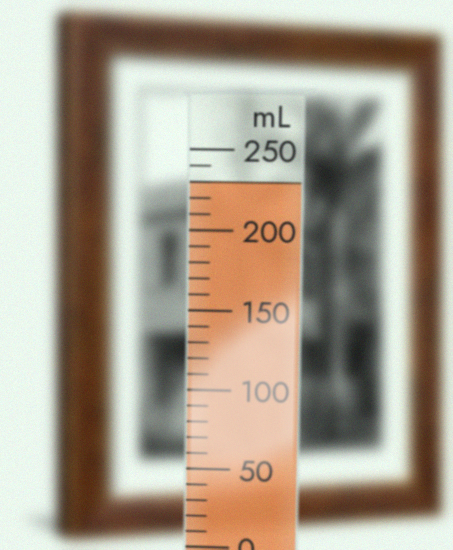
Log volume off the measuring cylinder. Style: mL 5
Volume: mL 230
